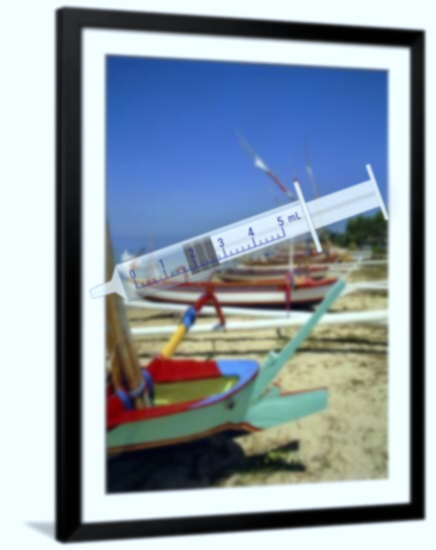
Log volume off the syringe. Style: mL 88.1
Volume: mL 1.8
